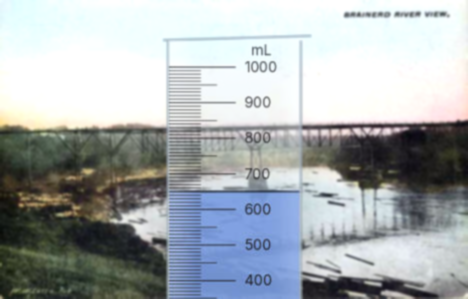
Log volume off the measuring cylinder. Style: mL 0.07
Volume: mL 650
